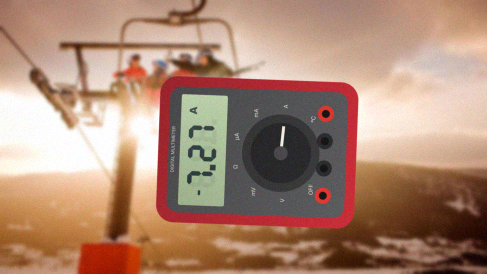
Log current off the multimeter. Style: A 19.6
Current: A -7.27
